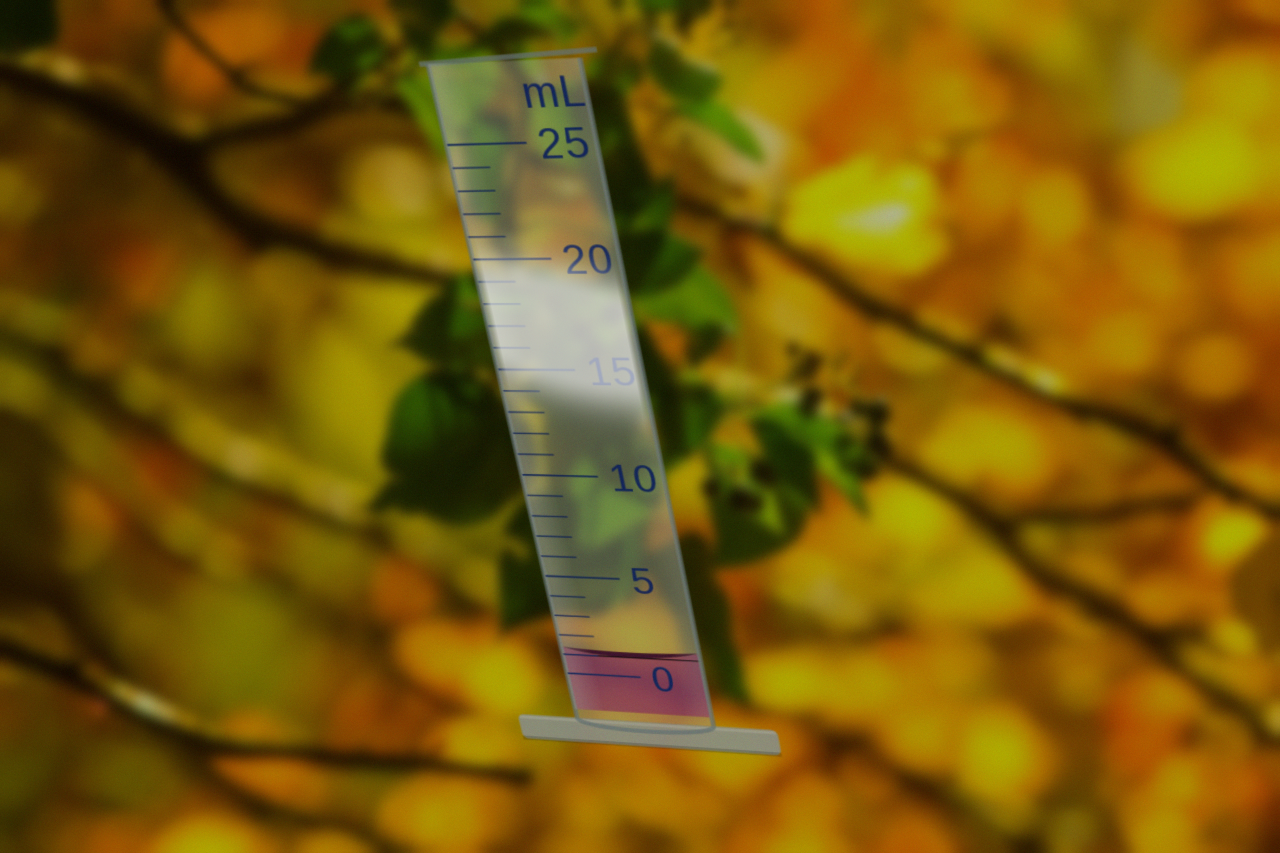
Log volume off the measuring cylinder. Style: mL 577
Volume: mL 1
